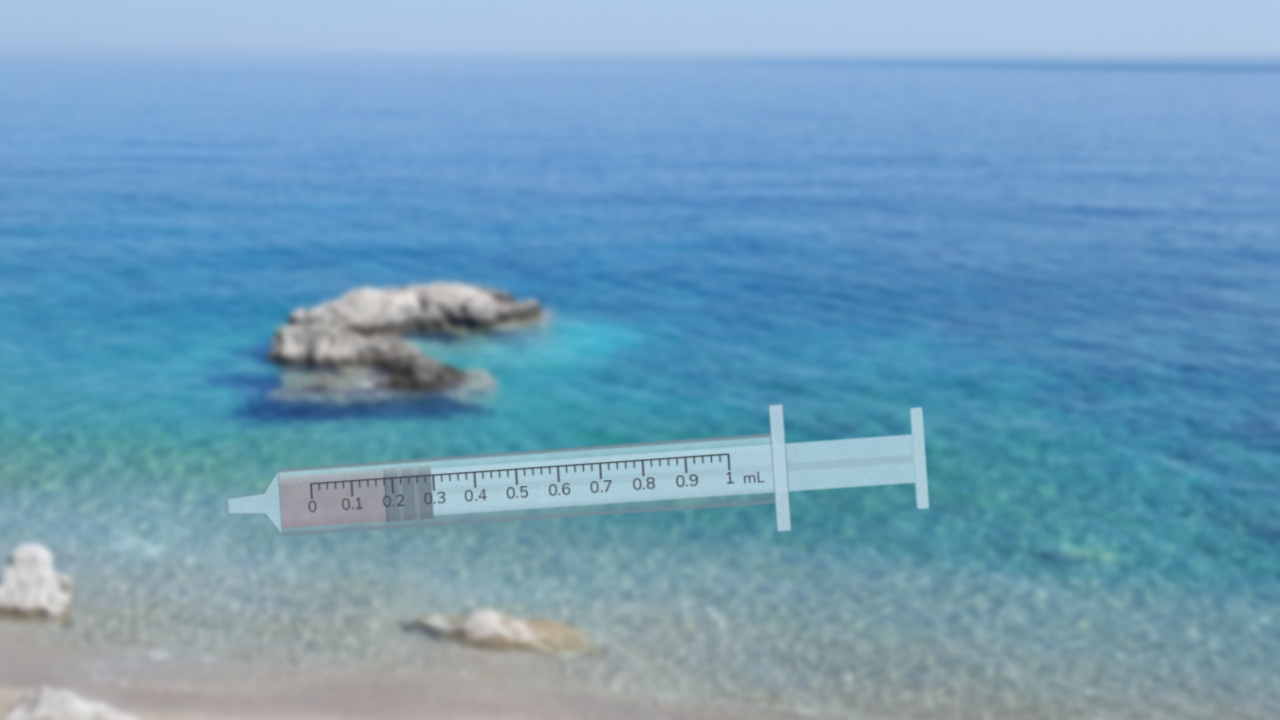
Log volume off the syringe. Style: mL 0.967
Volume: mL 0.18
